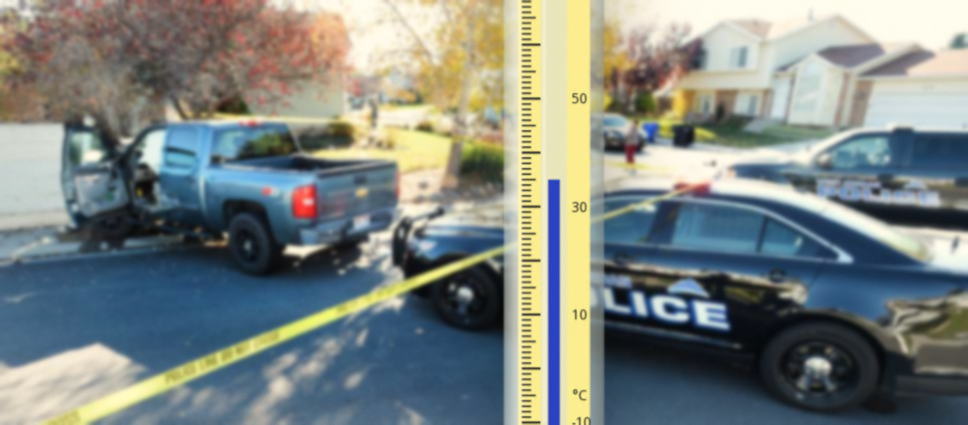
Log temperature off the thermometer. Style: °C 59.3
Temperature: °C 35
